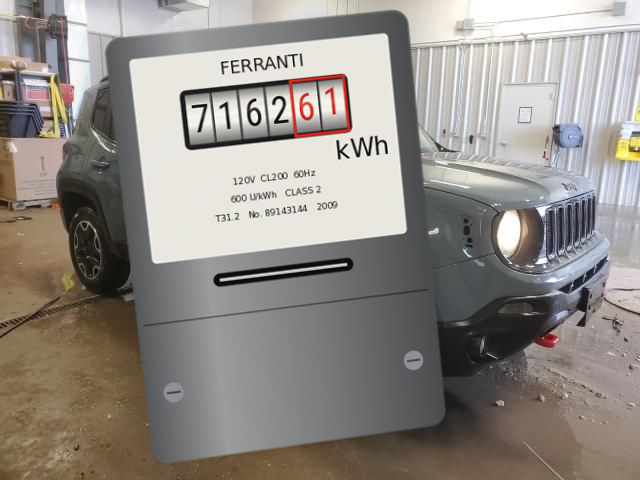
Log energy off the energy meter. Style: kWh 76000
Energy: kWh 7162.61
